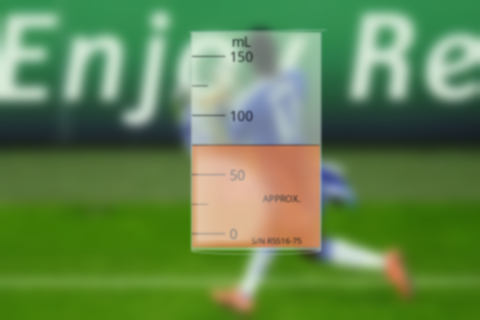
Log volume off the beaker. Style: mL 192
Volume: mL 75
